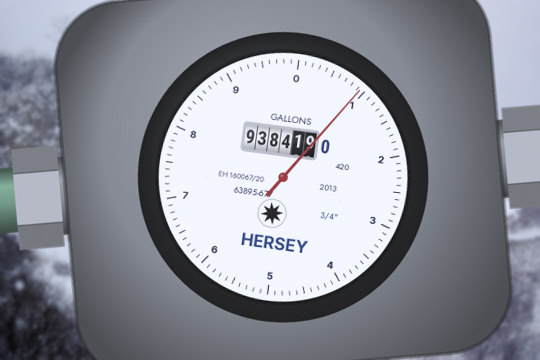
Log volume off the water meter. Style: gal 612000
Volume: gal 9384190.9
